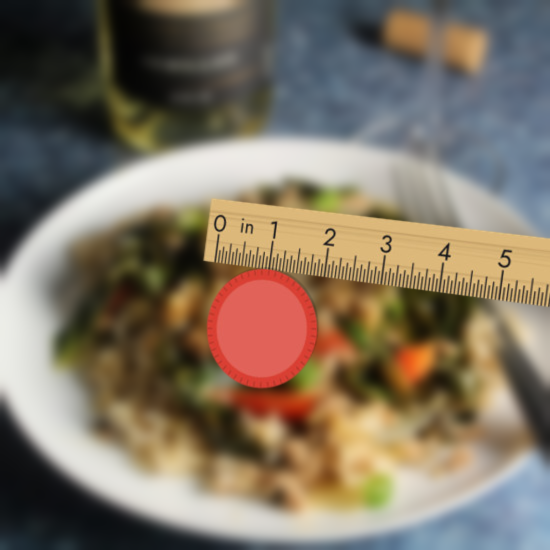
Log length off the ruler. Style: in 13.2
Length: in 2
